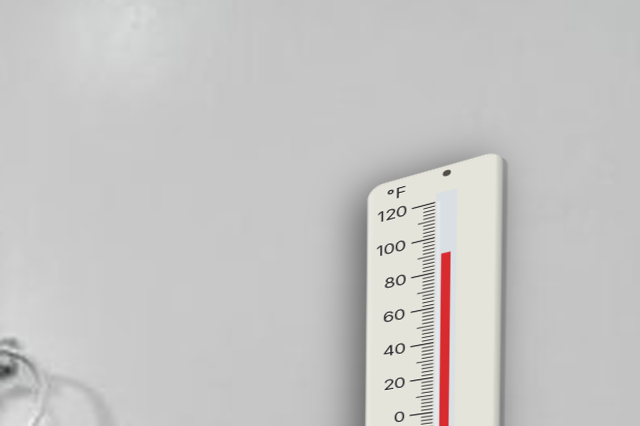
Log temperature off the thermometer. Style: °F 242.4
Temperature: °F 90
